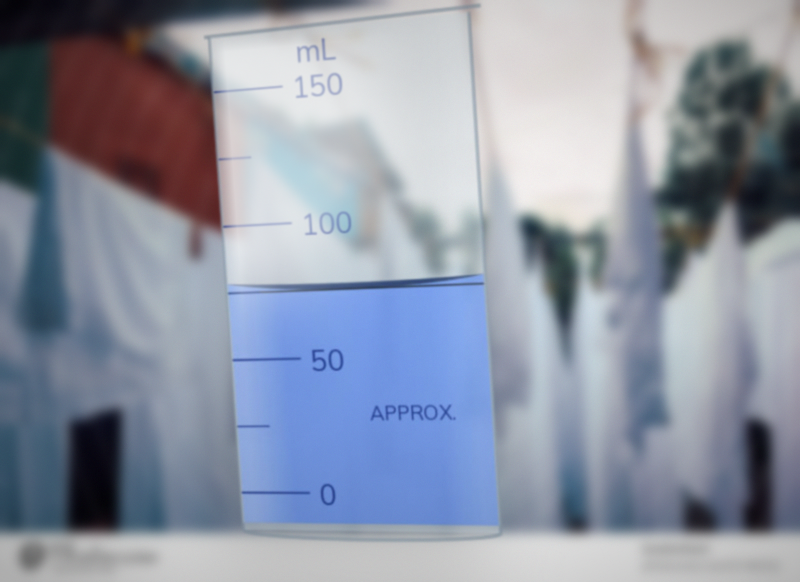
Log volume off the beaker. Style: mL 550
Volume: mL 75
